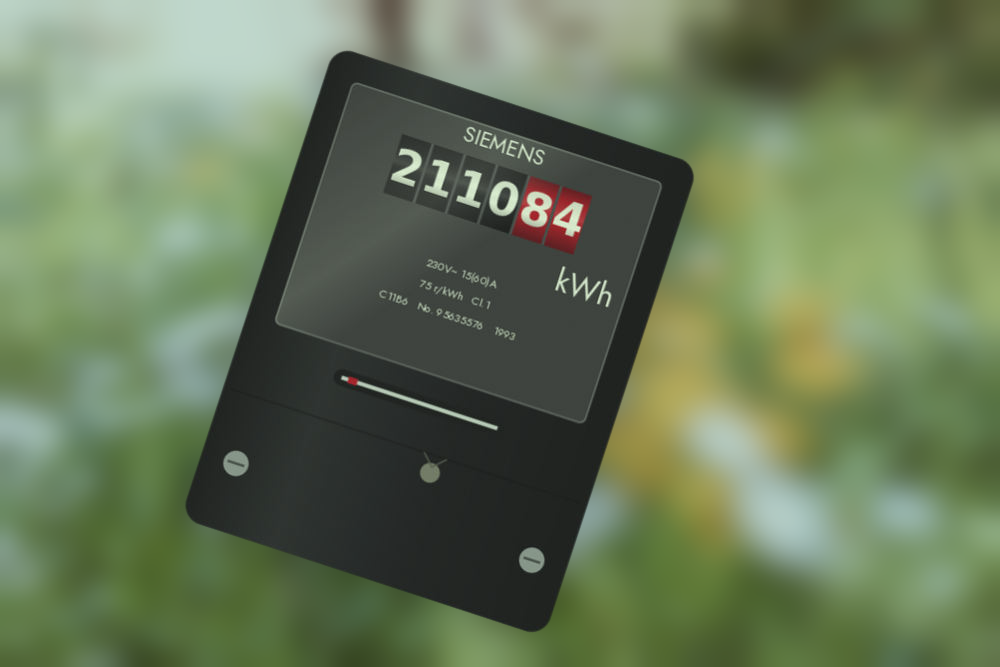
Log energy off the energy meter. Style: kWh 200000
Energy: kWh 2110.84
